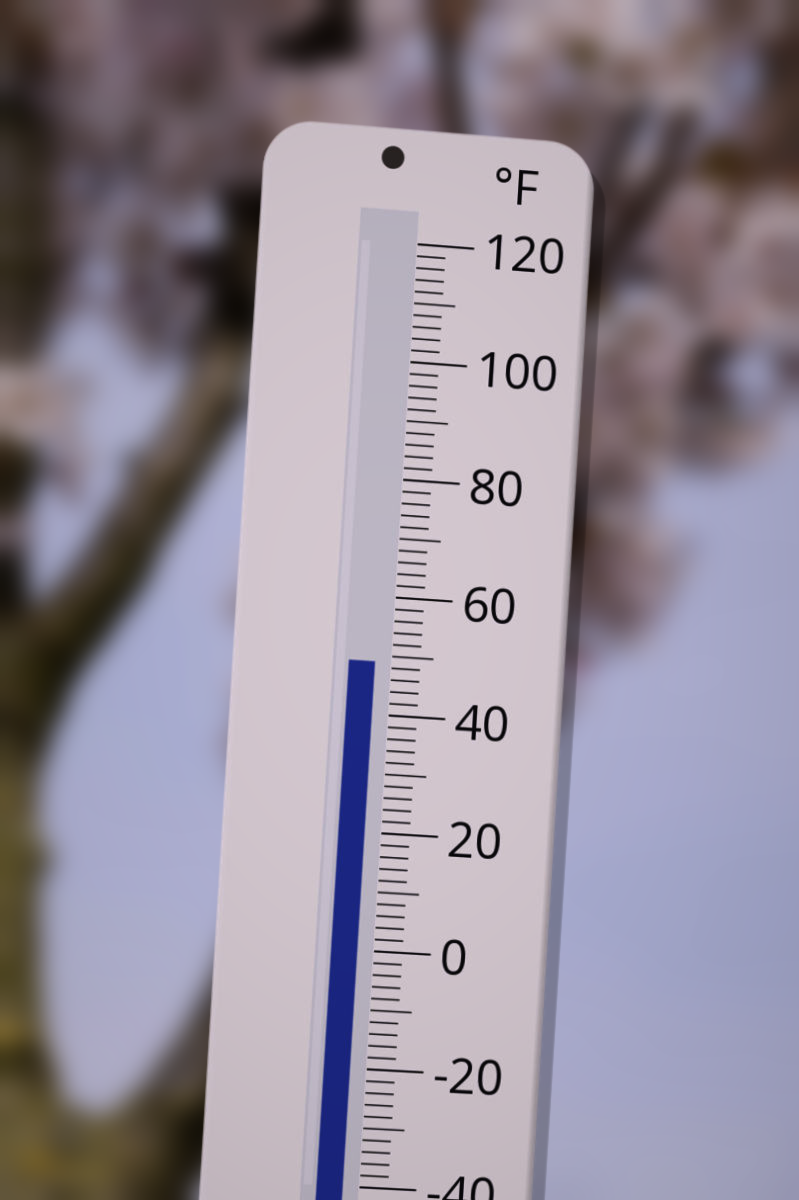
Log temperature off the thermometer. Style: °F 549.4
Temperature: °F 49
